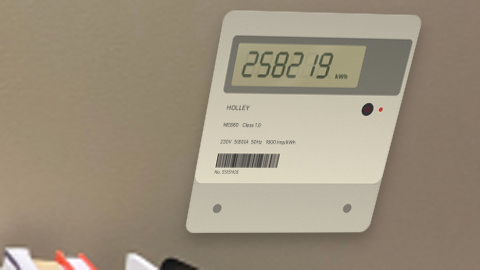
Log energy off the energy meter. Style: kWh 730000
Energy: kWh 258219
